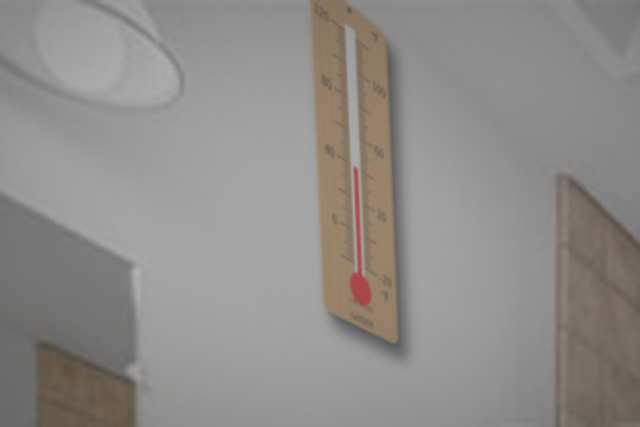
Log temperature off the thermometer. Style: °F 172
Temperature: °F 40
